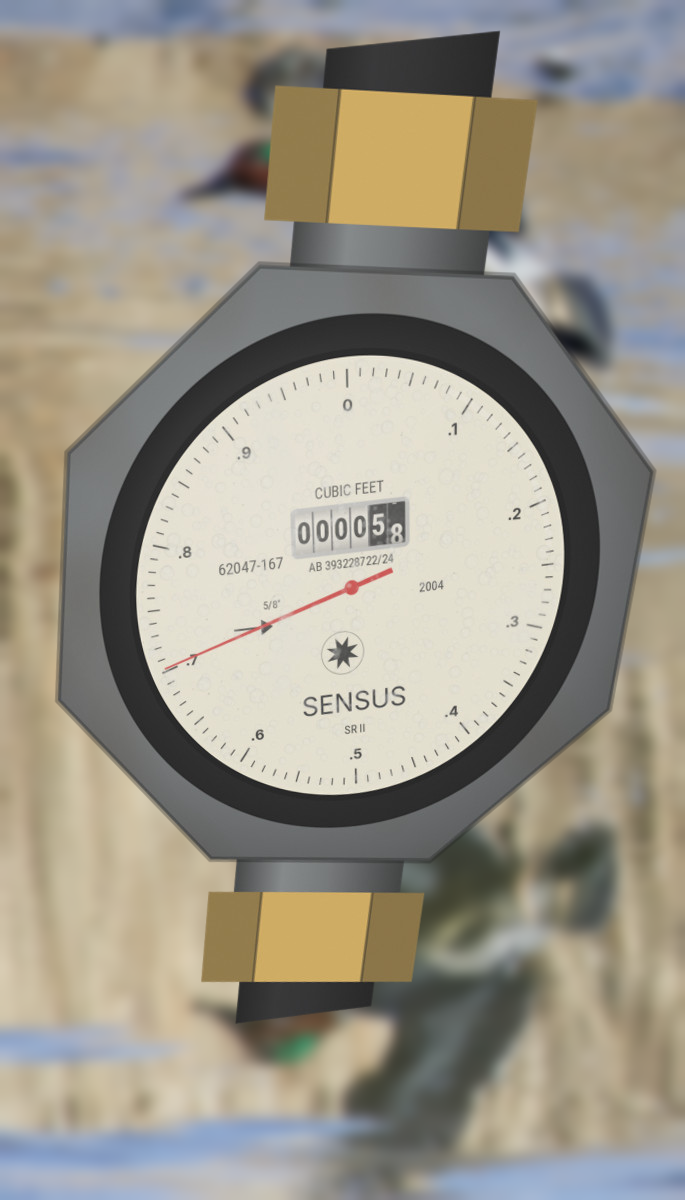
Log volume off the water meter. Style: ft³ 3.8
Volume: ft³ 57.70
